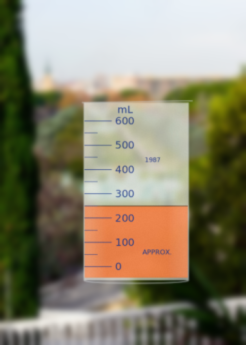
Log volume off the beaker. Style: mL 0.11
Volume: mL 250
